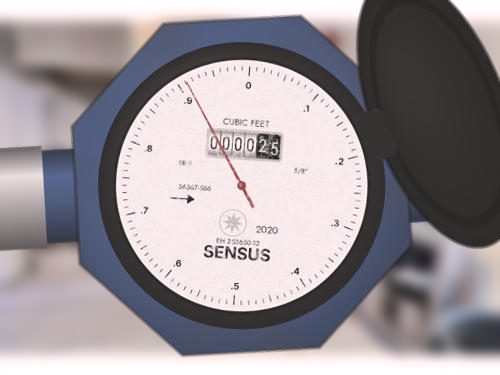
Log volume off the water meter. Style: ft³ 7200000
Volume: ft³ 24.91
